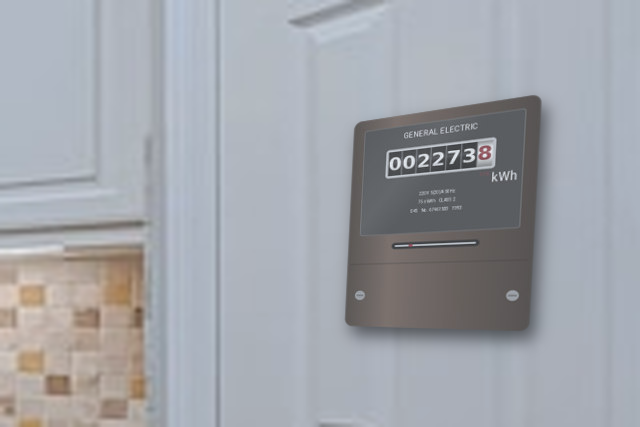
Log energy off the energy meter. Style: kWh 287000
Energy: kWh 2273.8
